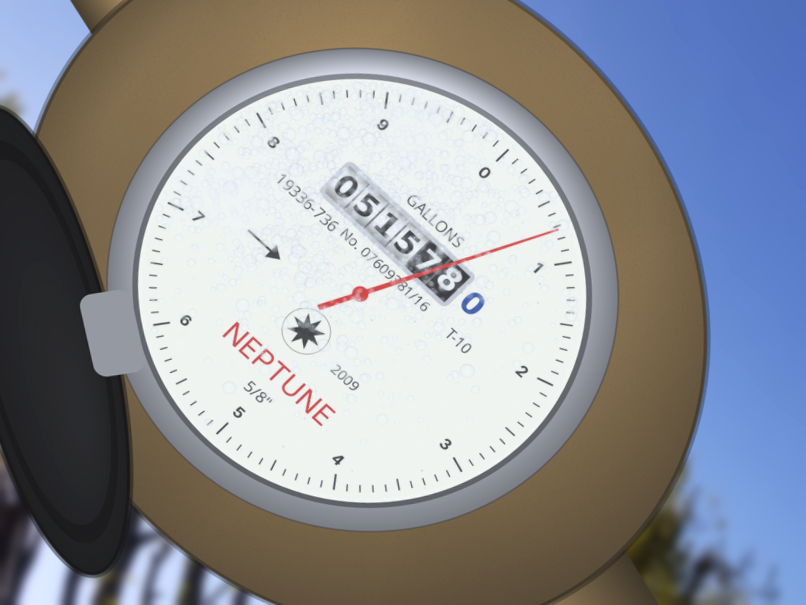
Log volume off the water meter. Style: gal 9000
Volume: gal 515780.7
